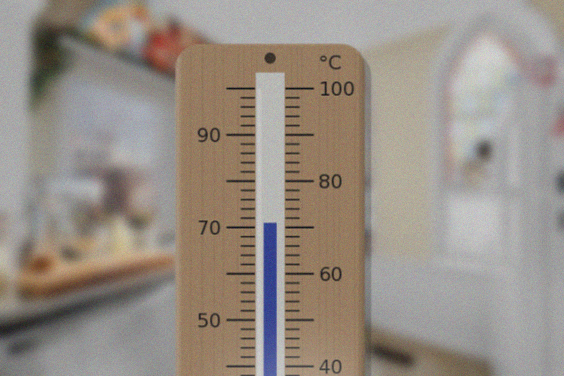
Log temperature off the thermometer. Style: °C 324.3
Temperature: °C 71
